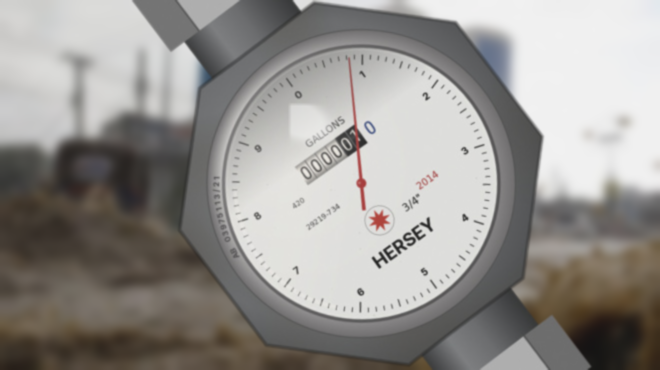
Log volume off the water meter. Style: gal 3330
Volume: gal 10.8
